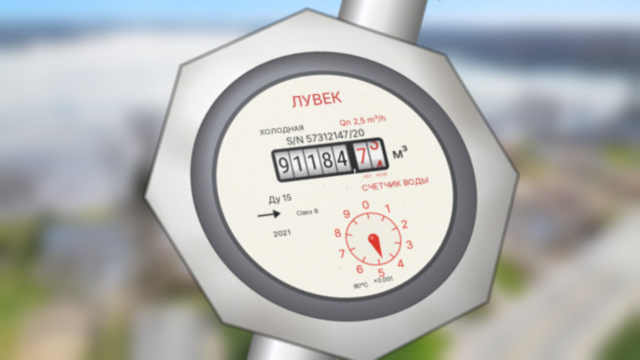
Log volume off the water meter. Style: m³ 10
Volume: m³ 91184.734
